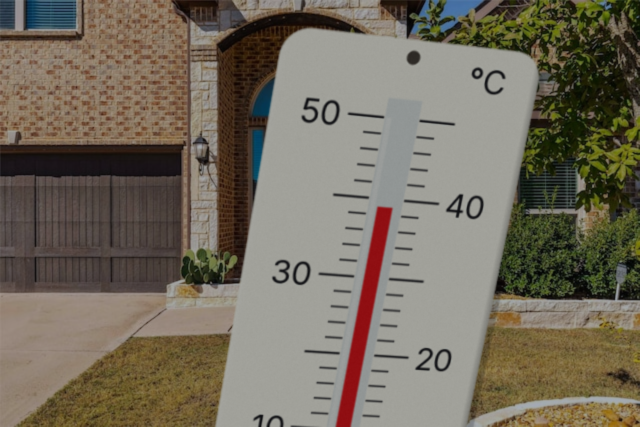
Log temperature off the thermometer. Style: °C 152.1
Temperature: °C 39
